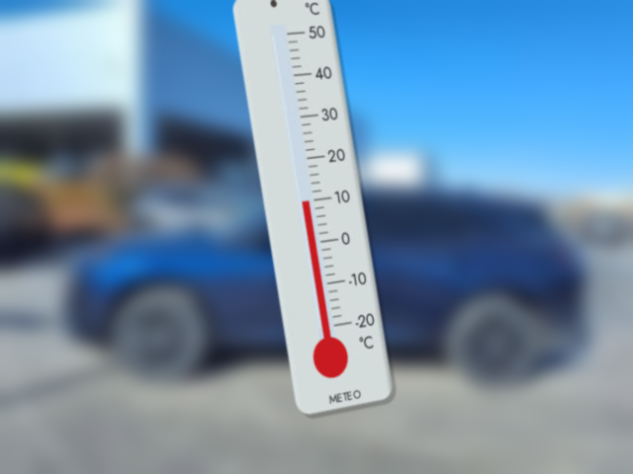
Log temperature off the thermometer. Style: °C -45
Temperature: °C 10
